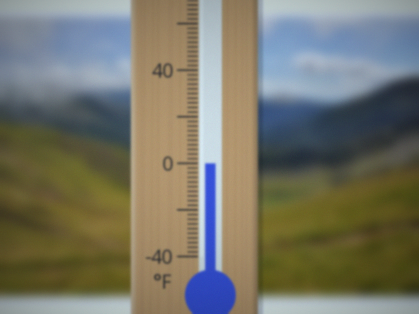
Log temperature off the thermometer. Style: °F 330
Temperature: °F 0
